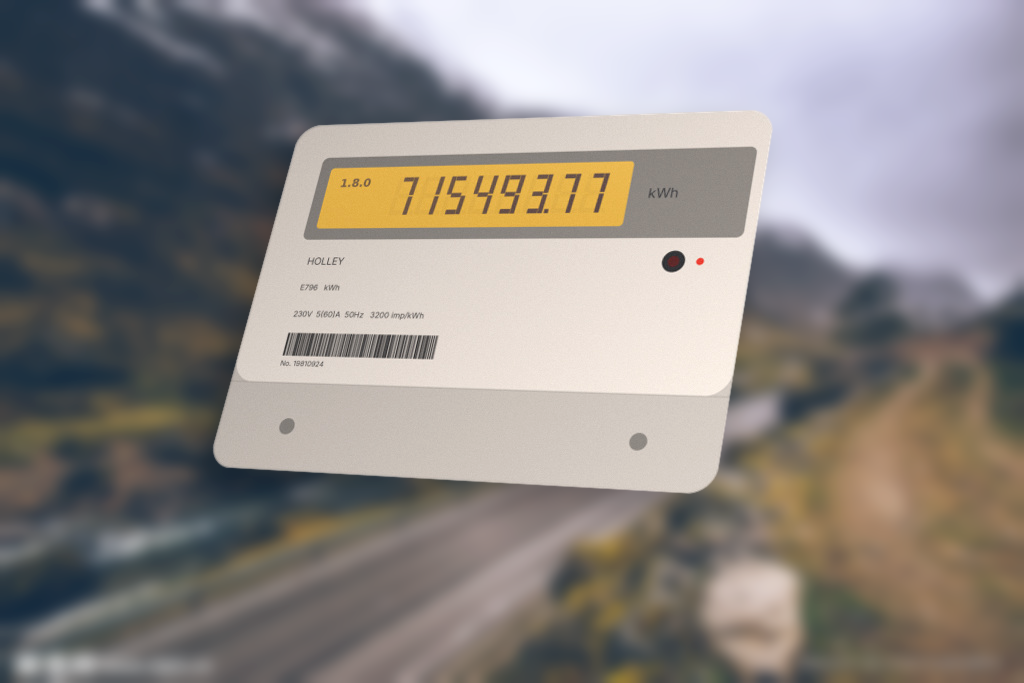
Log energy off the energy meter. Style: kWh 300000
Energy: kWh 715493.77
